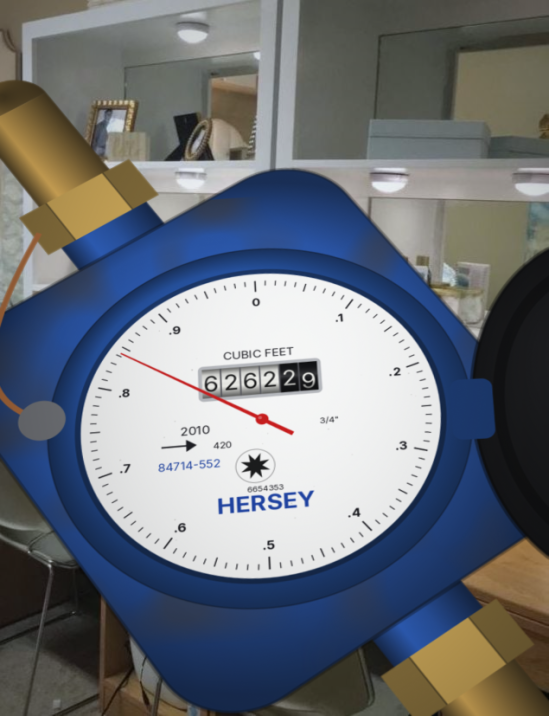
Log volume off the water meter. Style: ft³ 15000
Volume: ft³ 626228.84
